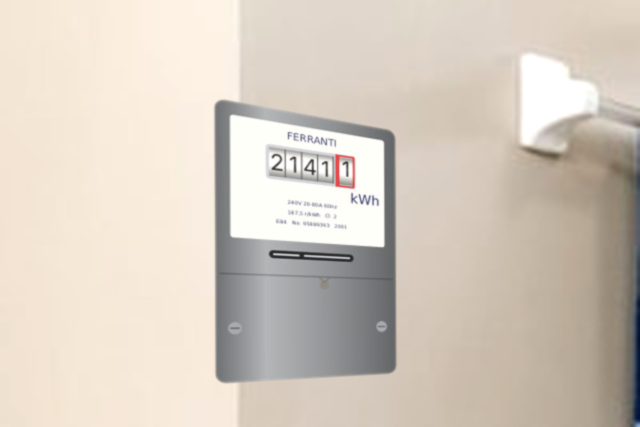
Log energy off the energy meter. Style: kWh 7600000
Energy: kWh 2141.1
